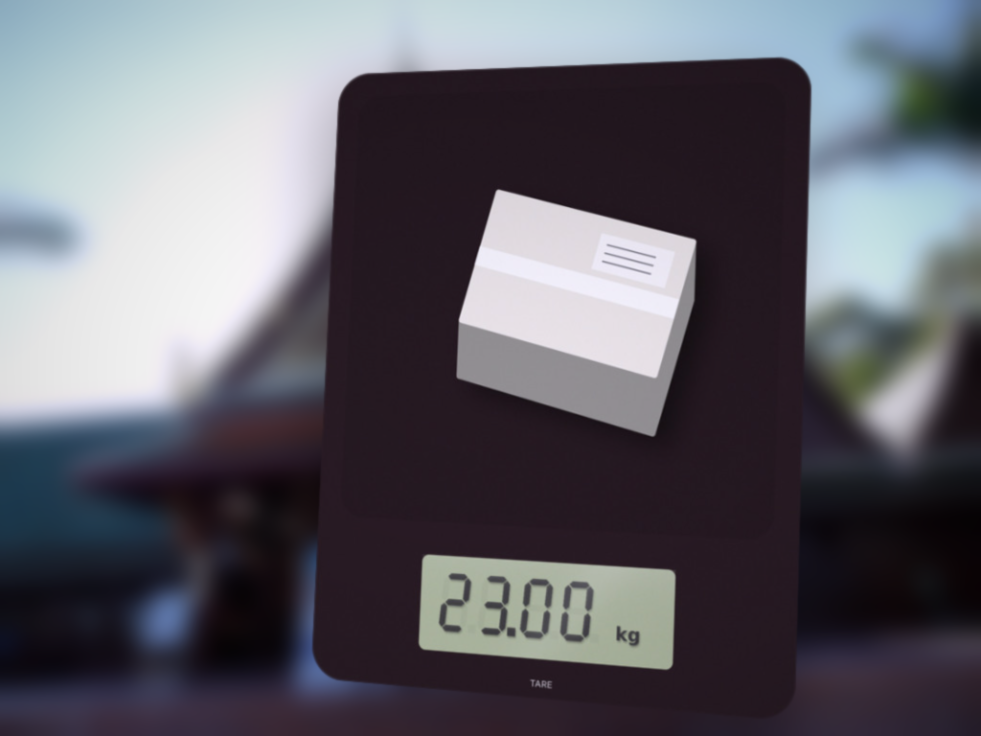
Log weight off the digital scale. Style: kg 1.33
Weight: kg 23.00
